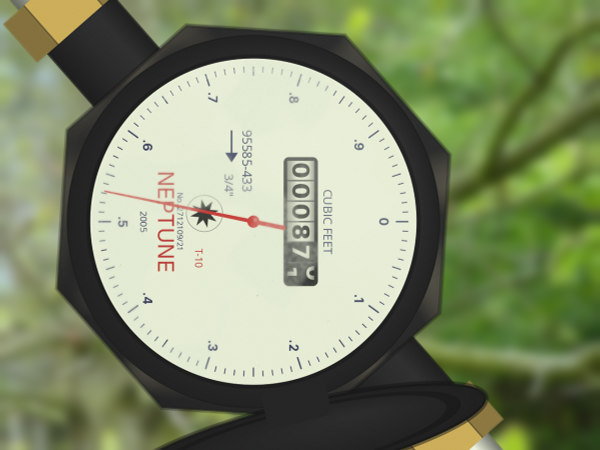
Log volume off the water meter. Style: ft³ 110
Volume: ft³ 870.53
